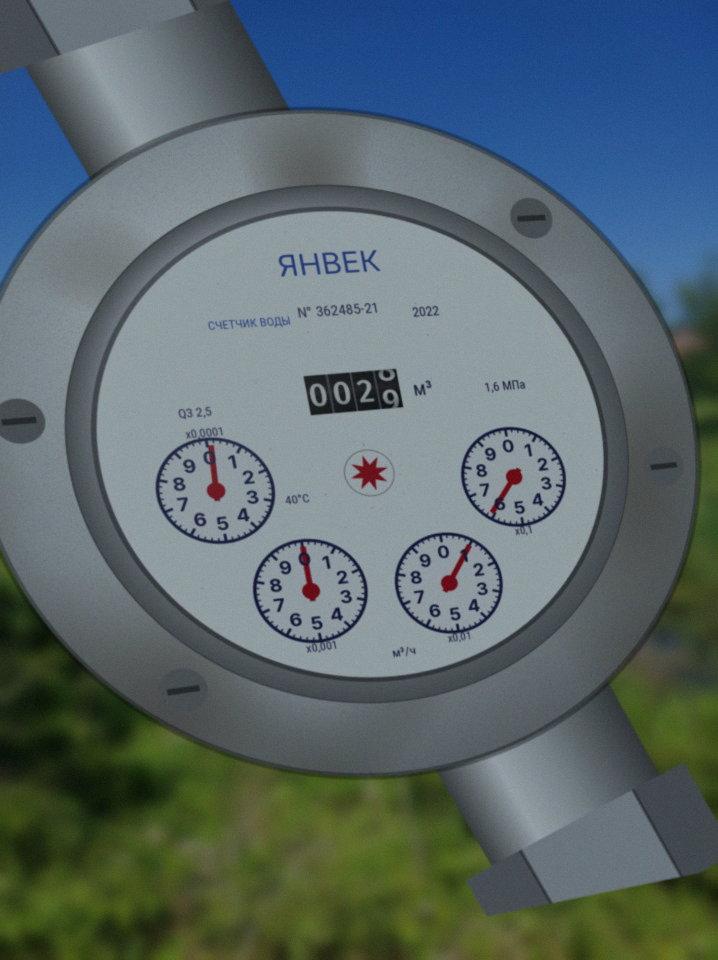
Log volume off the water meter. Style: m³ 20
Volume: m³ 28.6100
